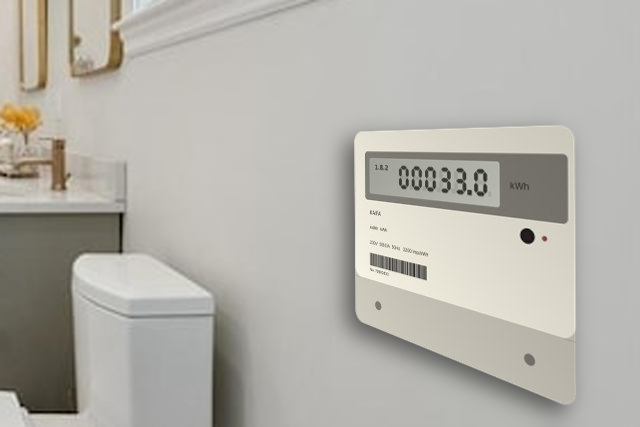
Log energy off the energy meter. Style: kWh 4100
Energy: kWh 33.0
